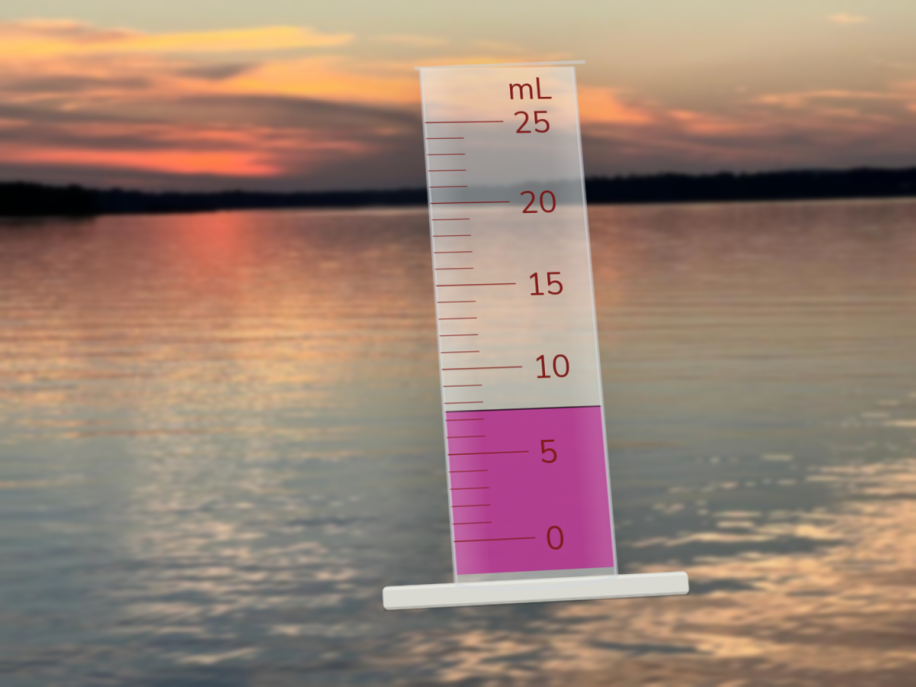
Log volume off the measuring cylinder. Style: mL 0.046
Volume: mL 7.5
